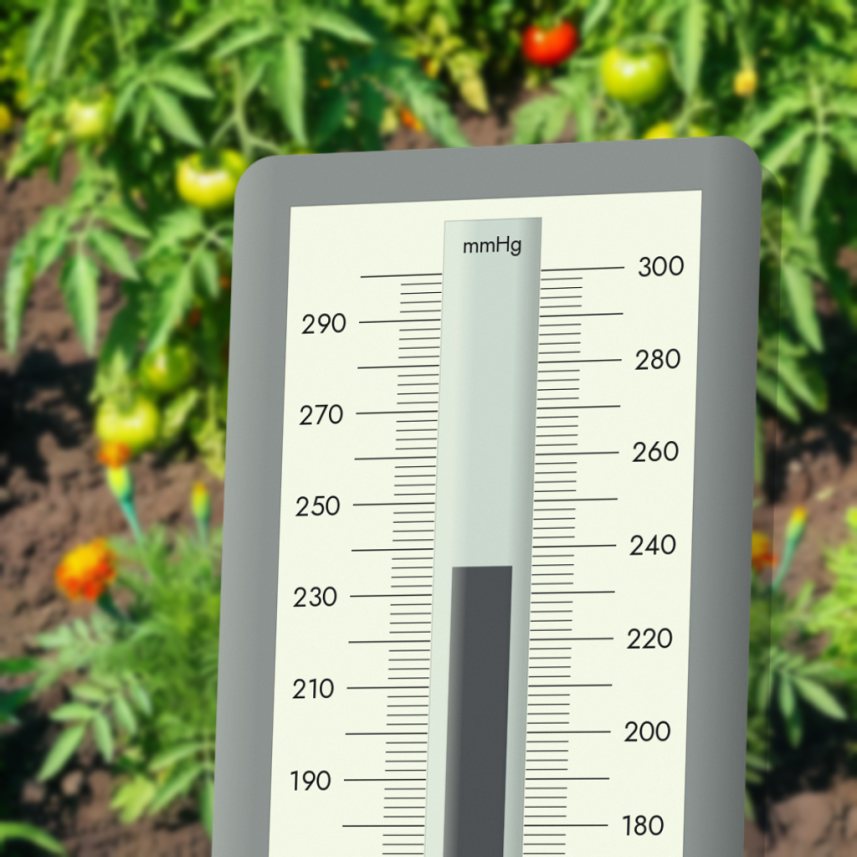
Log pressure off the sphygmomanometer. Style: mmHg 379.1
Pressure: mmHg 236
